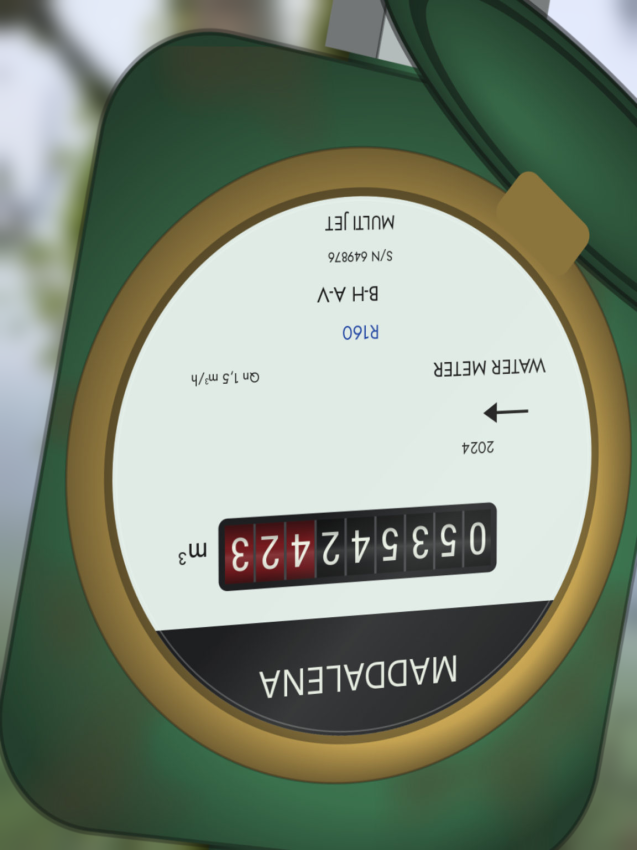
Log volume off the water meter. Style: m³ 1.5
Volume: m³ 53542.423
